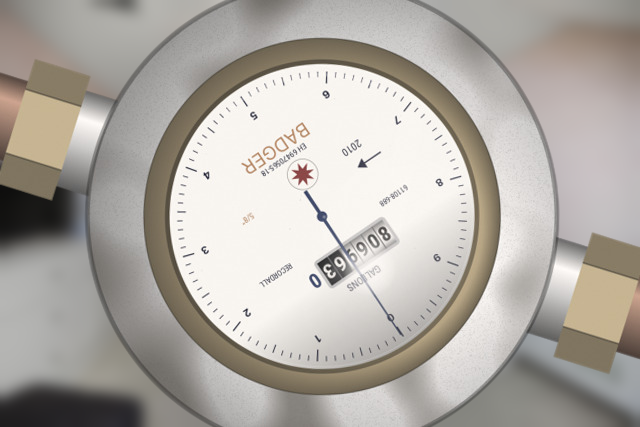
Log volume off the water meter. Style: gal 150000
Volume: gal 8069630.0
